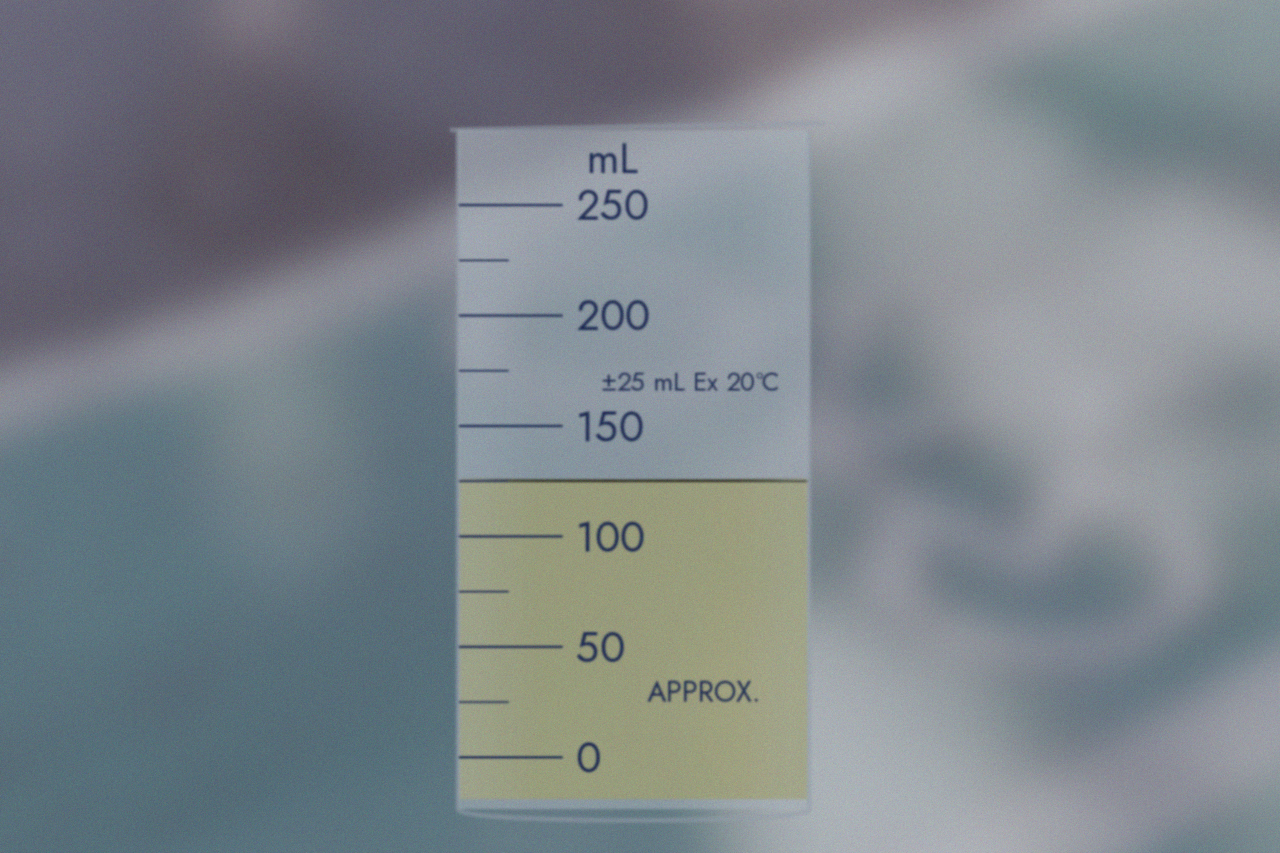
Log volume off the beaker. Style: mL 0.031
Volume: mL 125
